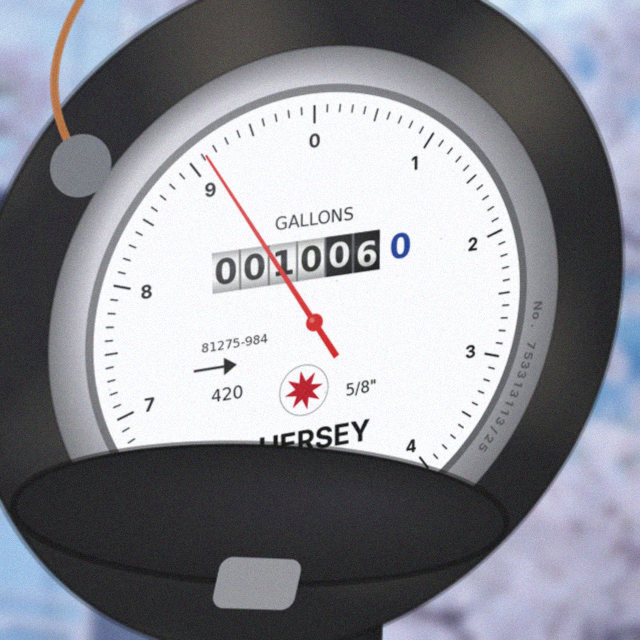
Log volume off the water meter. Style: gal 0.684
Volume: gal 10059.1
